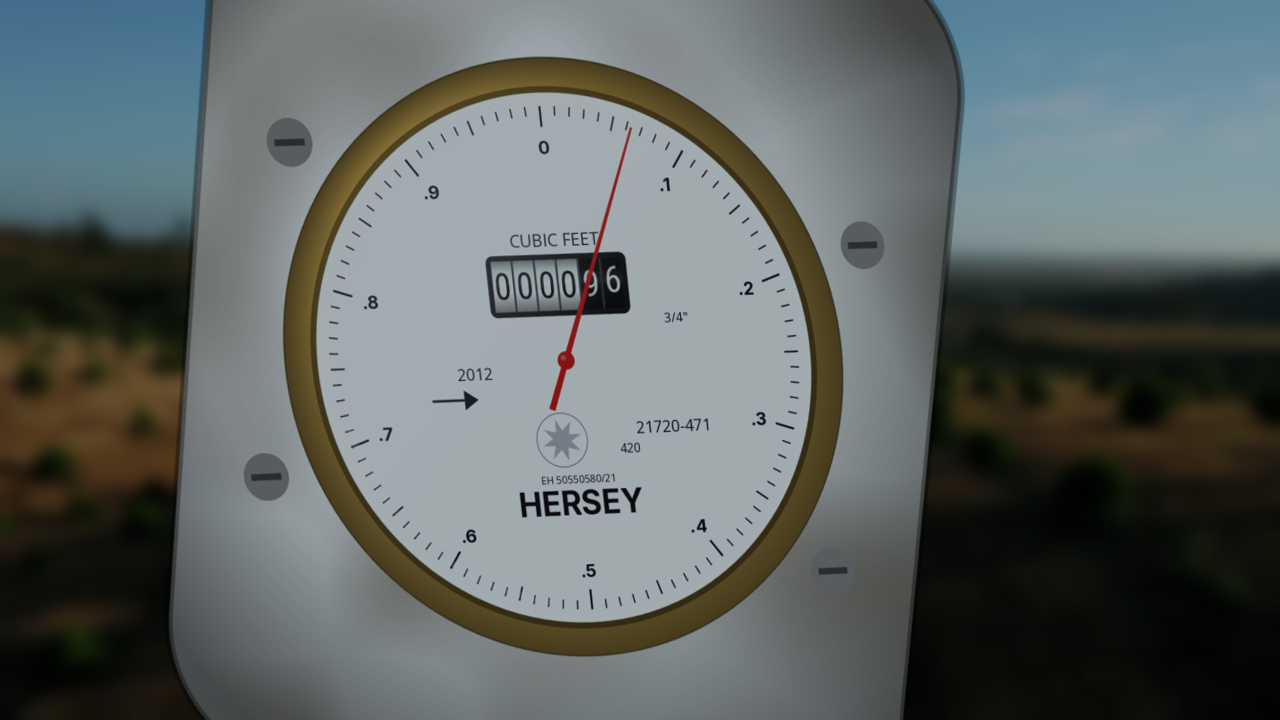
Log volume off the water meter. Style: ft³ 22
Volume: ft³ 96.06
